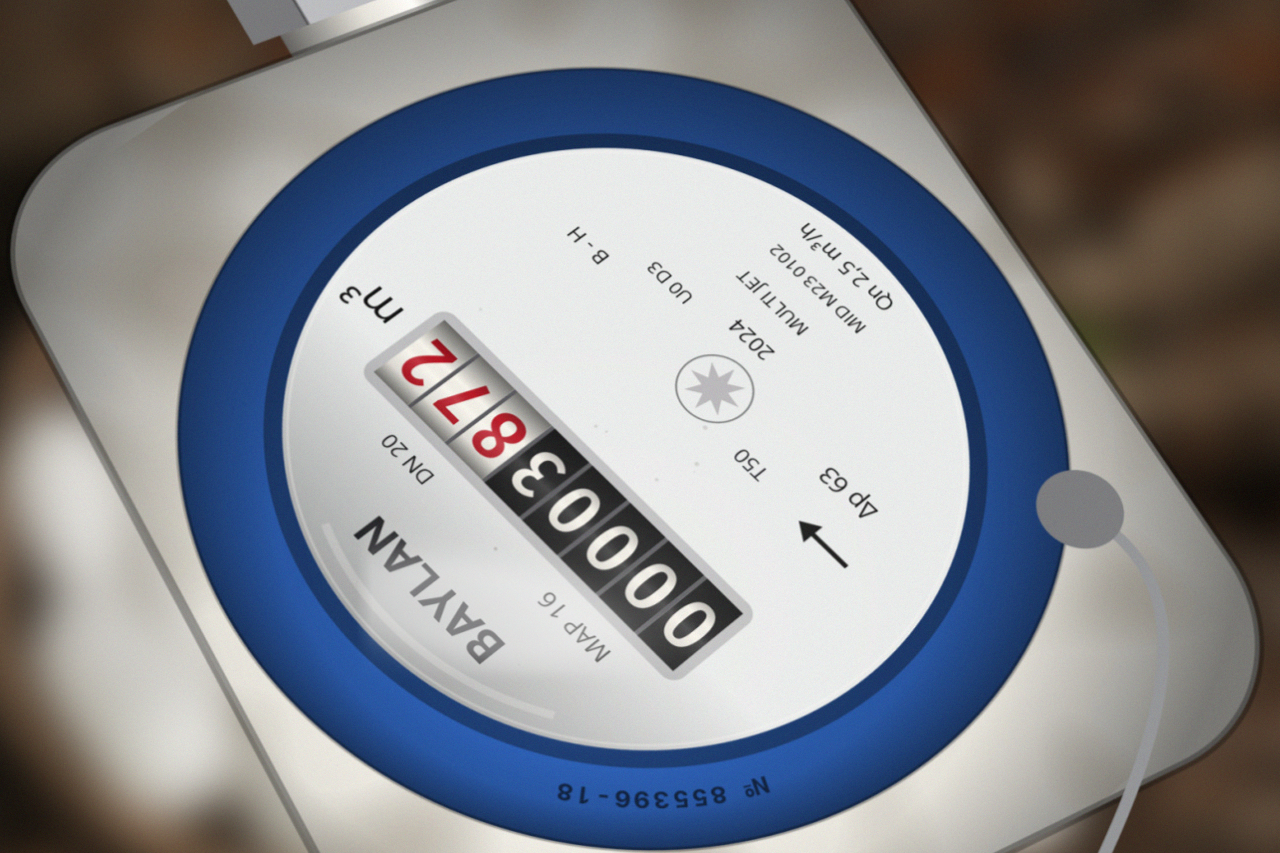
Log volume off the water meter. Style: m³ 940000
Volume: m³ 3.872
